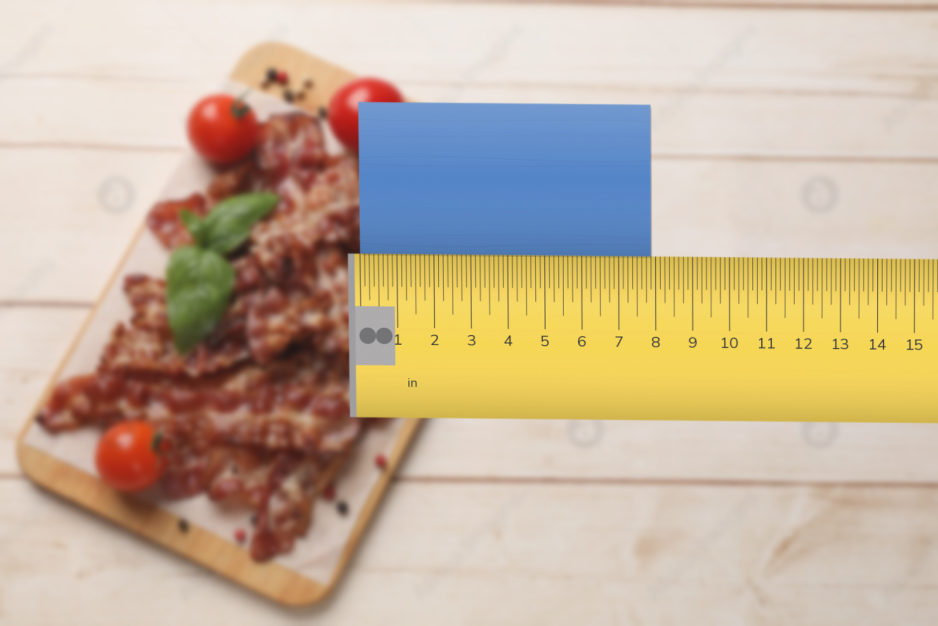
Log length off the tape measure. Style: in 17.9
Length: in 7.875
